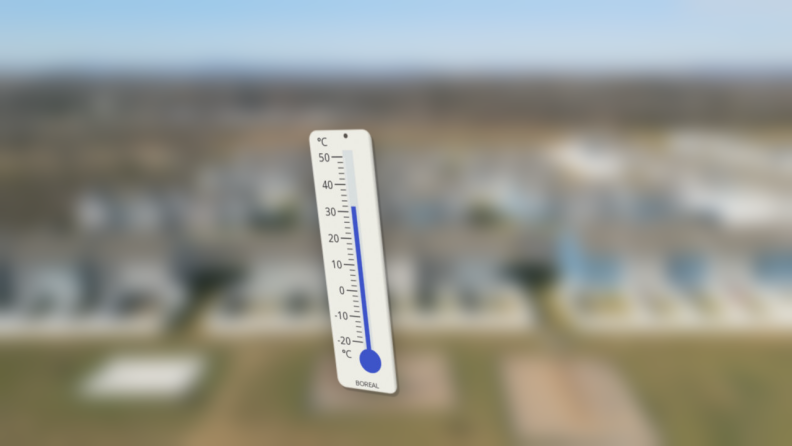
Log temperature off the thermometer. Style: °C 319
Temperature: °C 32
